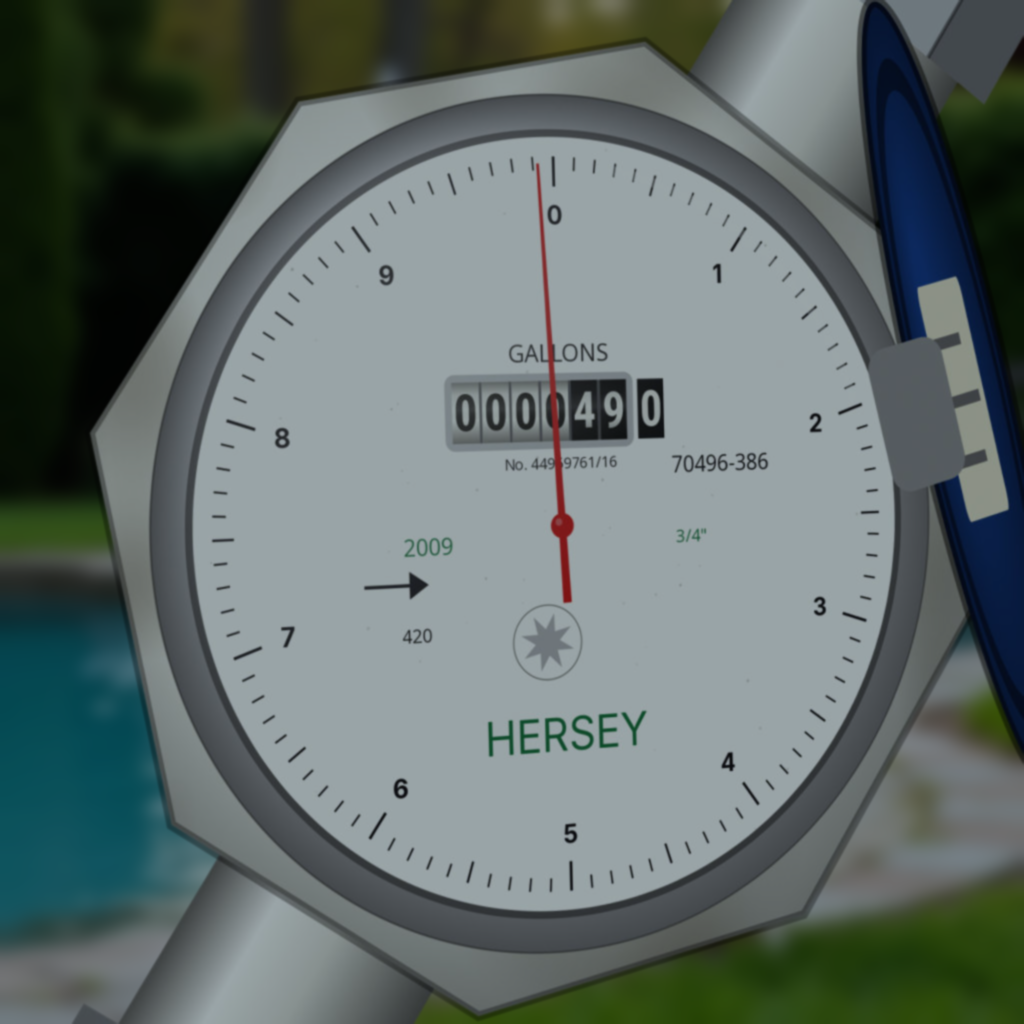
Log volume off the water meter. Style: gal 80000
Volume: gal 489.9
